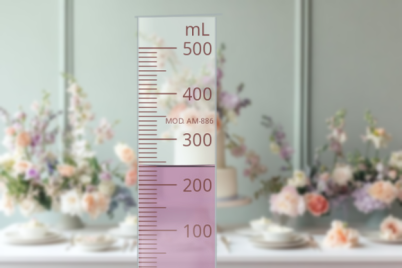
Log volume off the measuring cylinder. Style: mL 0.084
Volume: mL 240
